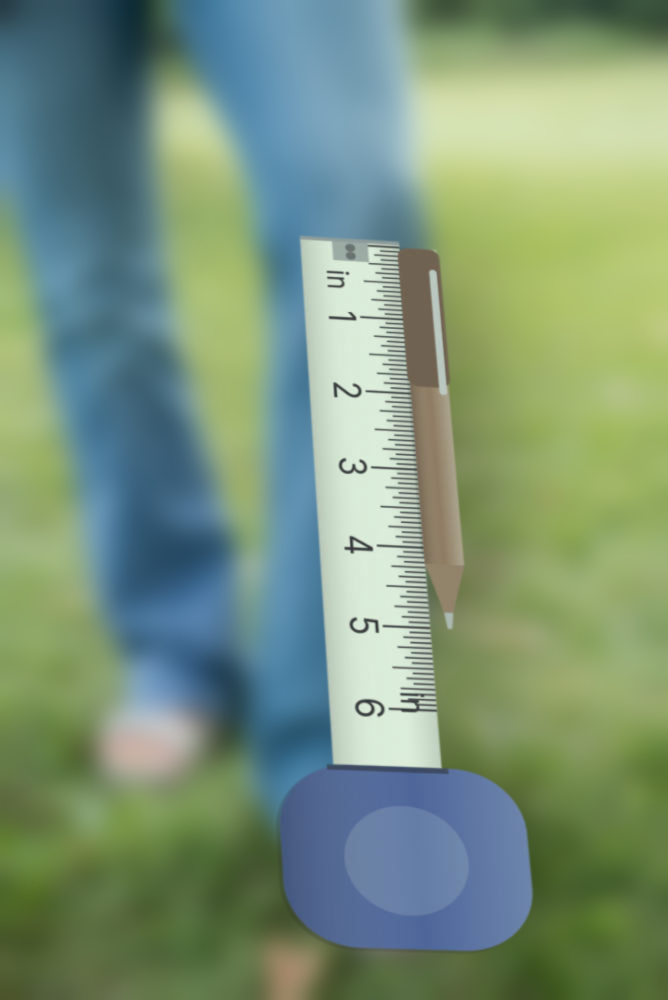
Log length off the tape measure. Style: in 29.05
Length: in 5
